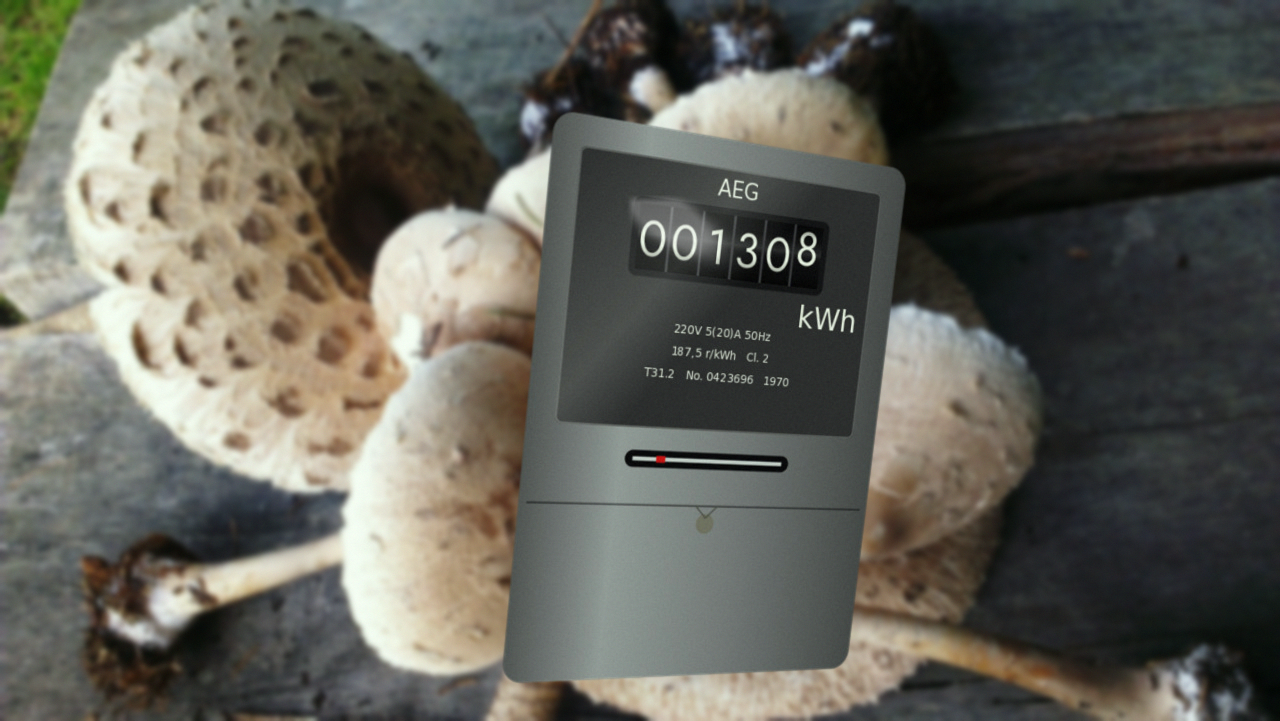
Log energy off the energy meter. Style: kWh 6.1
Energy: kWh 1308
